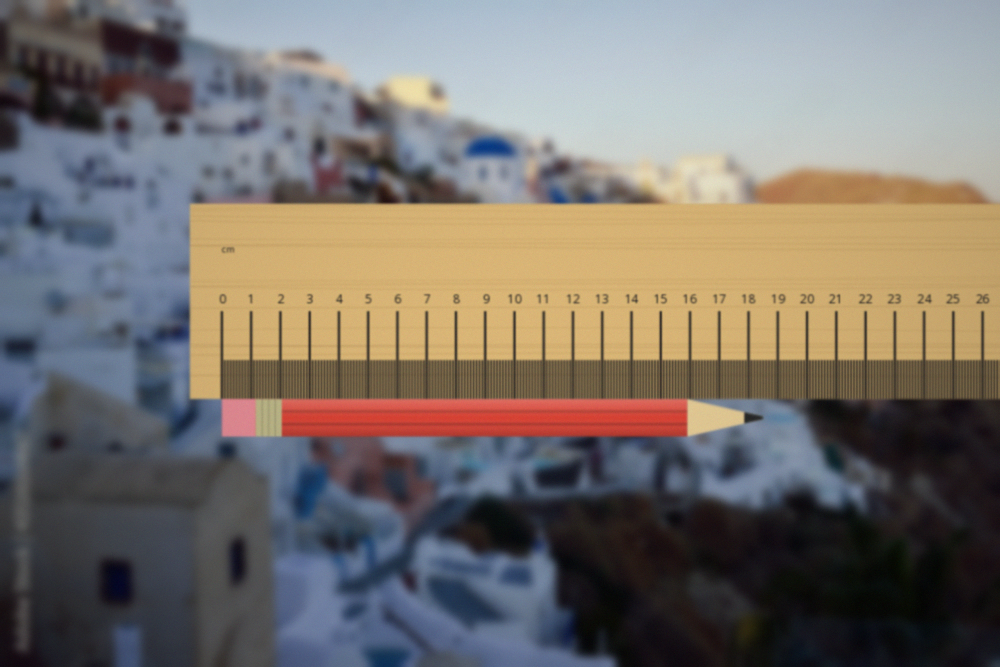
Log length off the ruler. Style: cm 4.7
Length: cm 18.5
